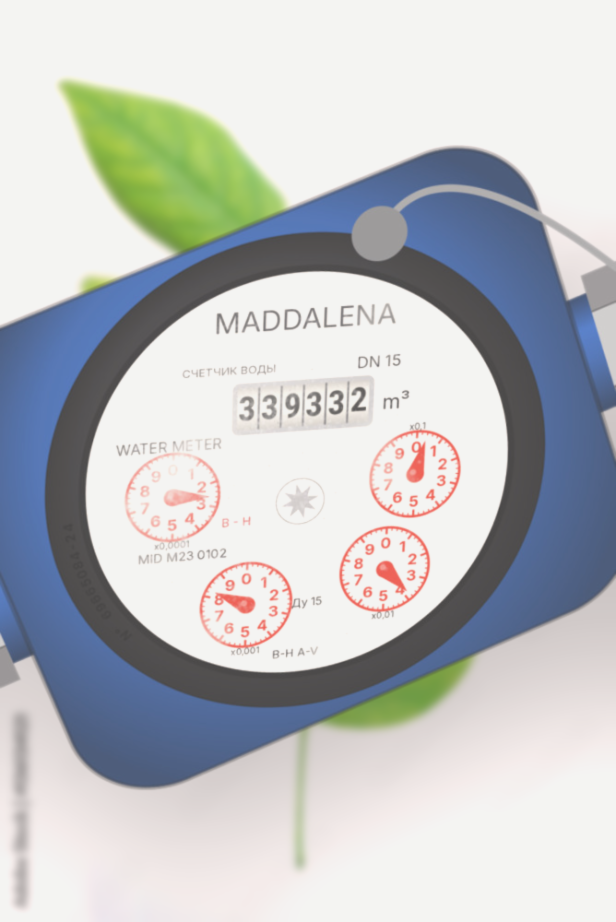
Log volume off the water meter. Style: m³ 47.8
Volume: m³ 339332.0382
